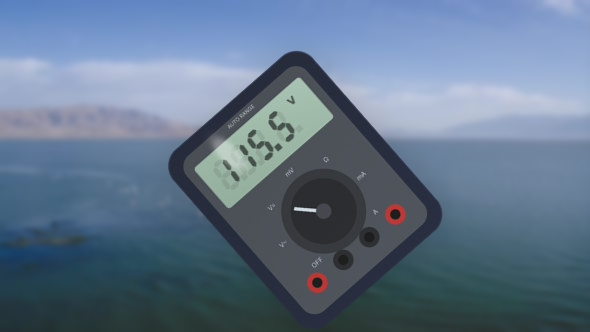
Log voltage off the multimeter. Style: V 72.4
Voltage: V 115.5
